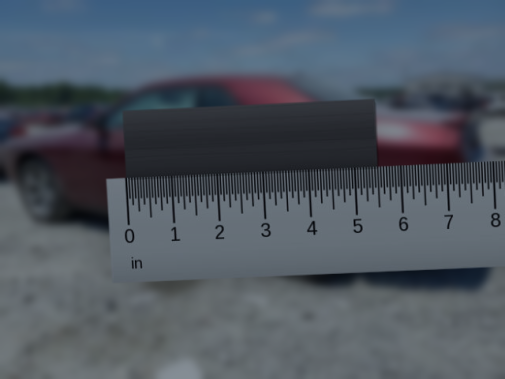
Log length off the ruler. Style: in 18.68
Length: in 5.5
